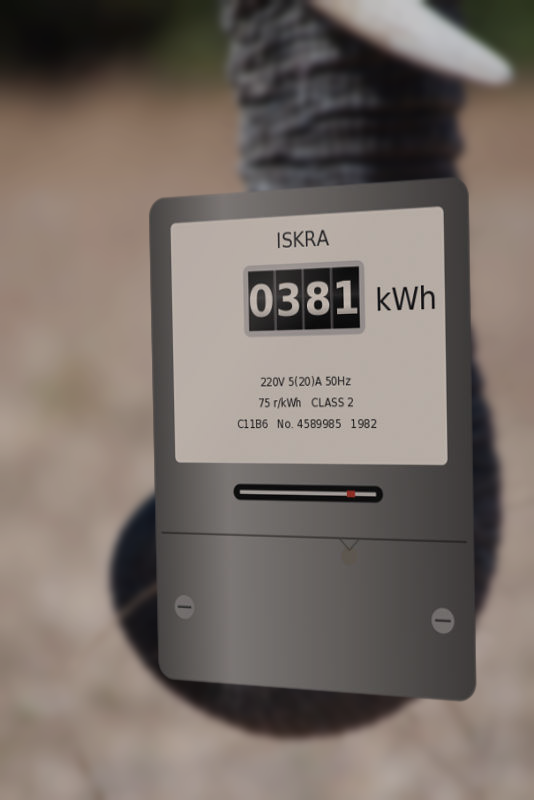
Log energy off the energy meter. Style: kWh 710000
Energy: kWh 381
